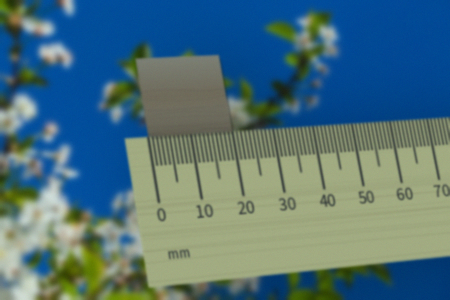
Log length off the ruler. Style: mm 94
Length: mm 20
